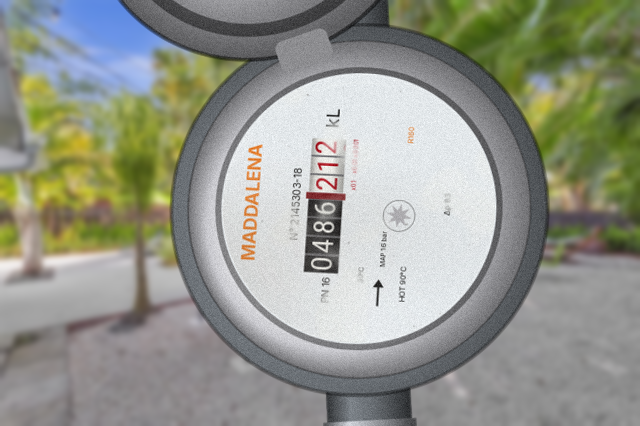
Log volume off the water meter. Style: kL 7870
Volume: kL 486.212
